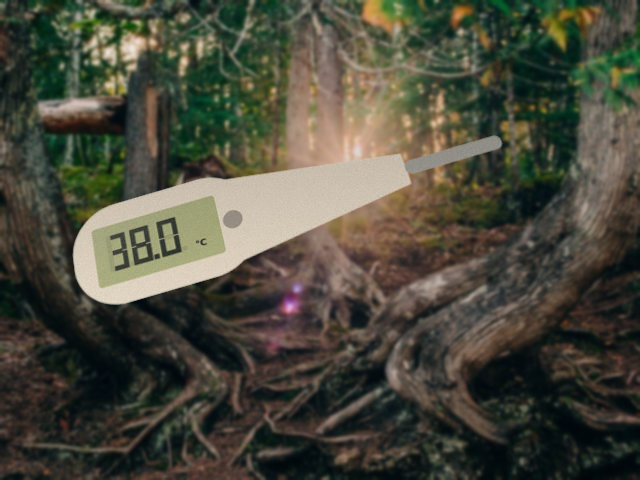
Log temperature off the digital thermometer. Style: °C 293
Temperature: °C 38.0
